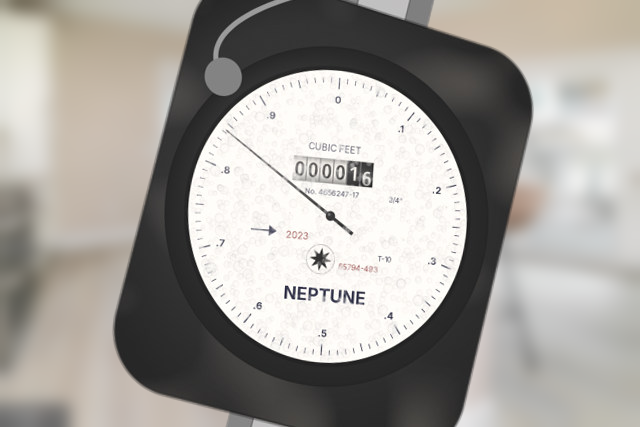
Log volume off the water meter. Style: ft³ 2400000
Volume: ft³ 15.84
